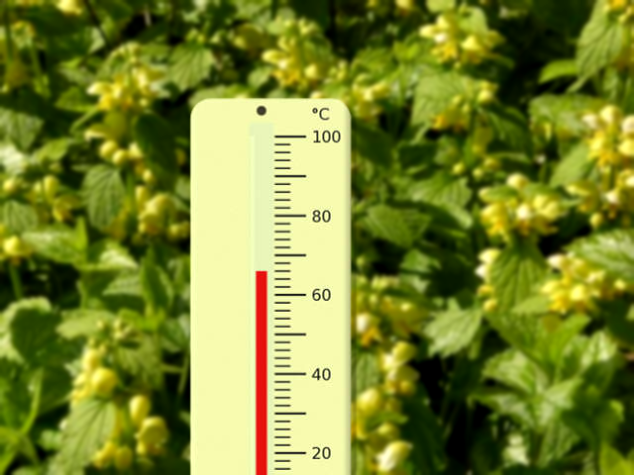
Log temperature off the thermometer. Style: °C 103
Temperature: °C 66
